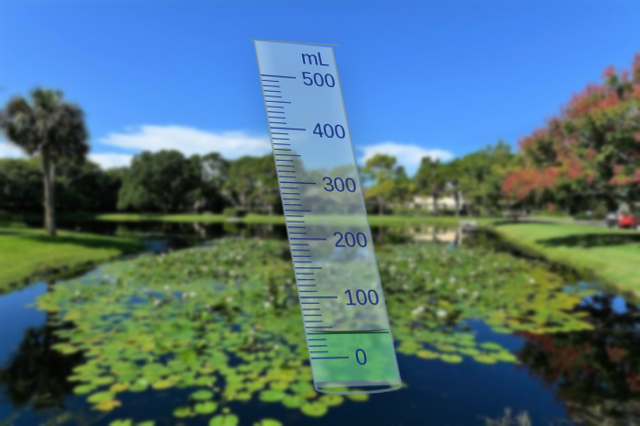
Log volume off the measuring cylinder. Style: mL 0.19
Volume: mL 40
